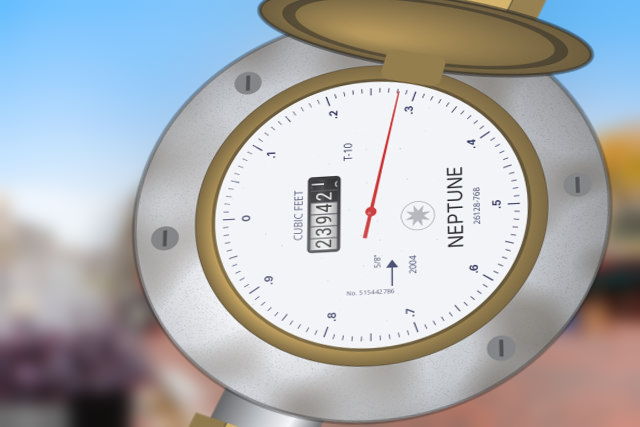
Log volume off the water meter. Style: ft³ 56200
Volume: ft³ 239421.28
